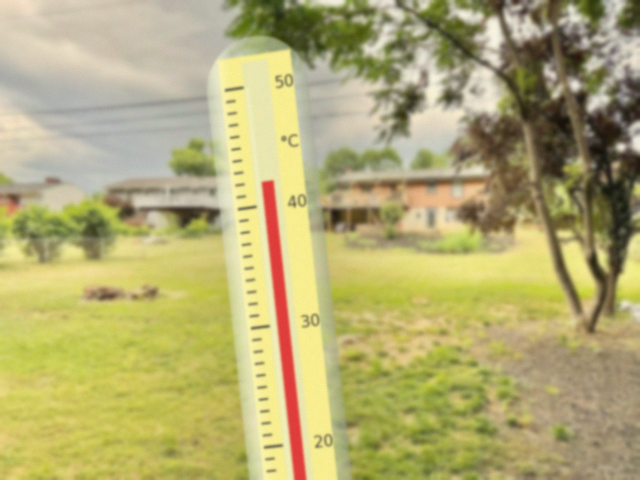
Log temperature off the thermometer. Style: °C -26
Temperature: °C 42
